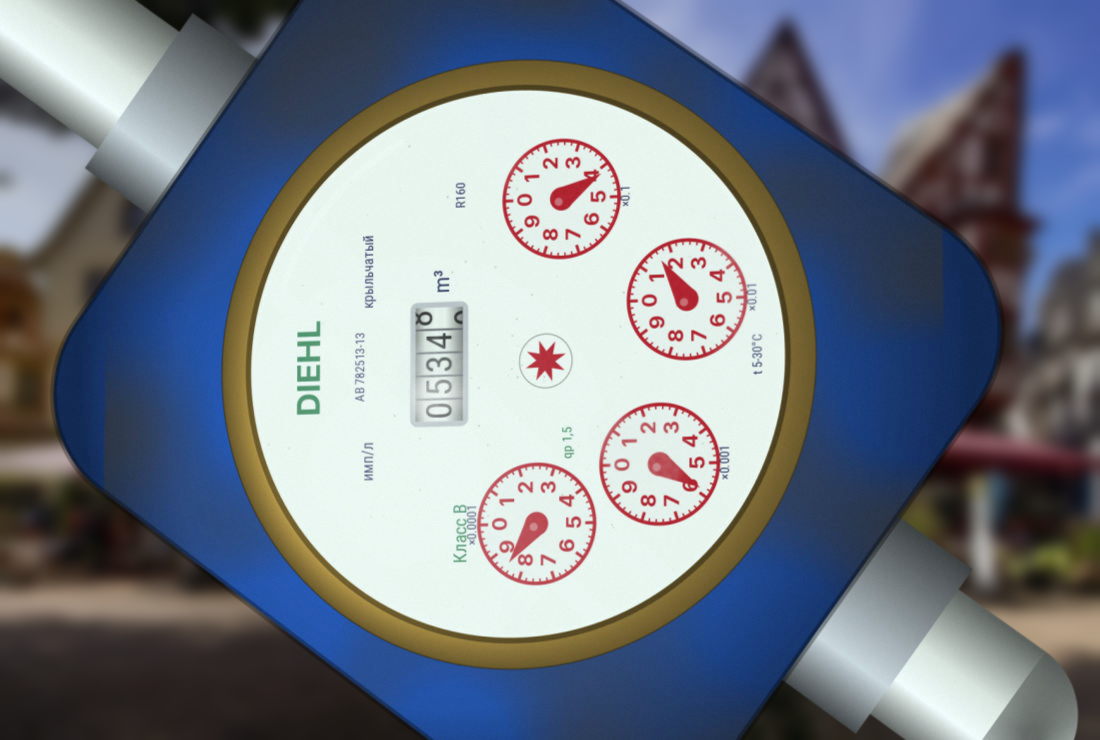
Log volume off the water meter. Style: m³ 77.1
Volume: m³ 5348.4158
